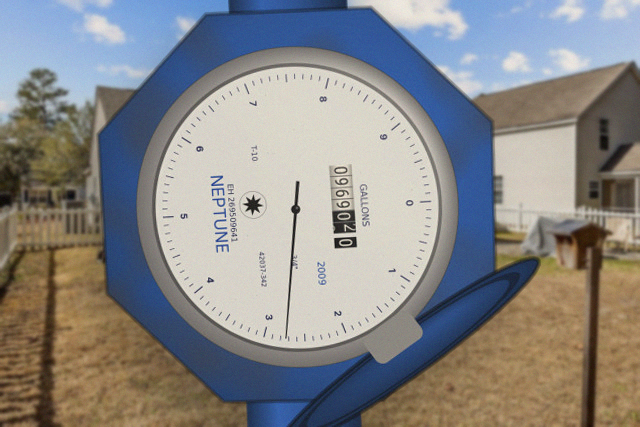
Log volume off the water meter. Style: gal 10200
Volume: gal 969022.7
